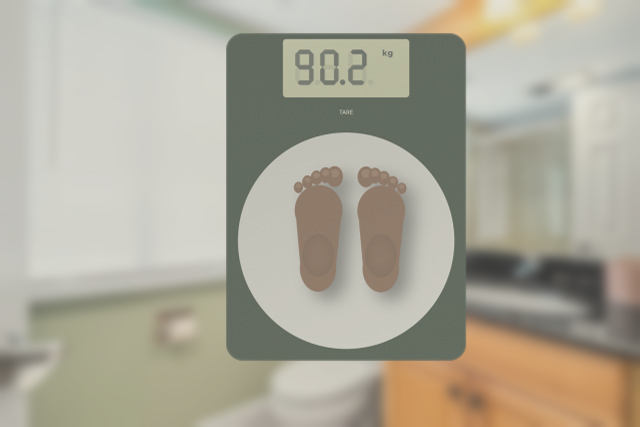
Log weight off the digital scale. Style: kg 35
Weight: kg 90.2
